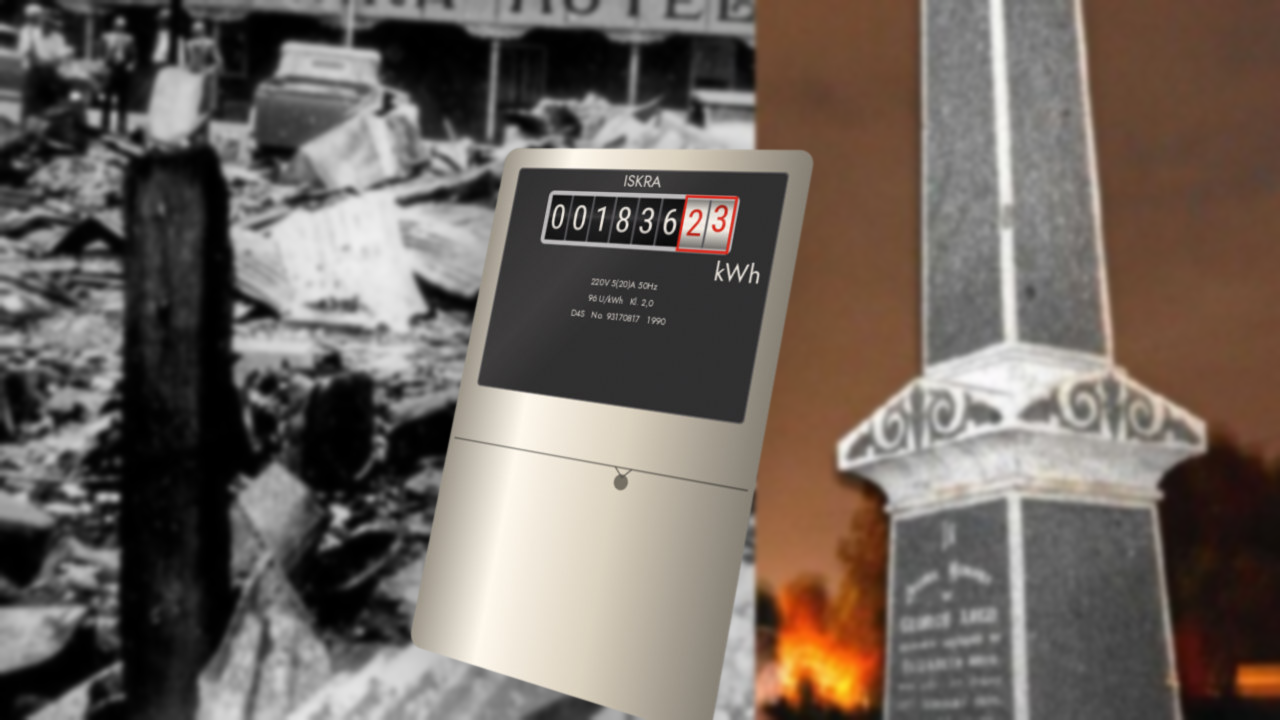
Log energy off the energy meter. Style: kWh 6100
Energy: kWh 1836.23
